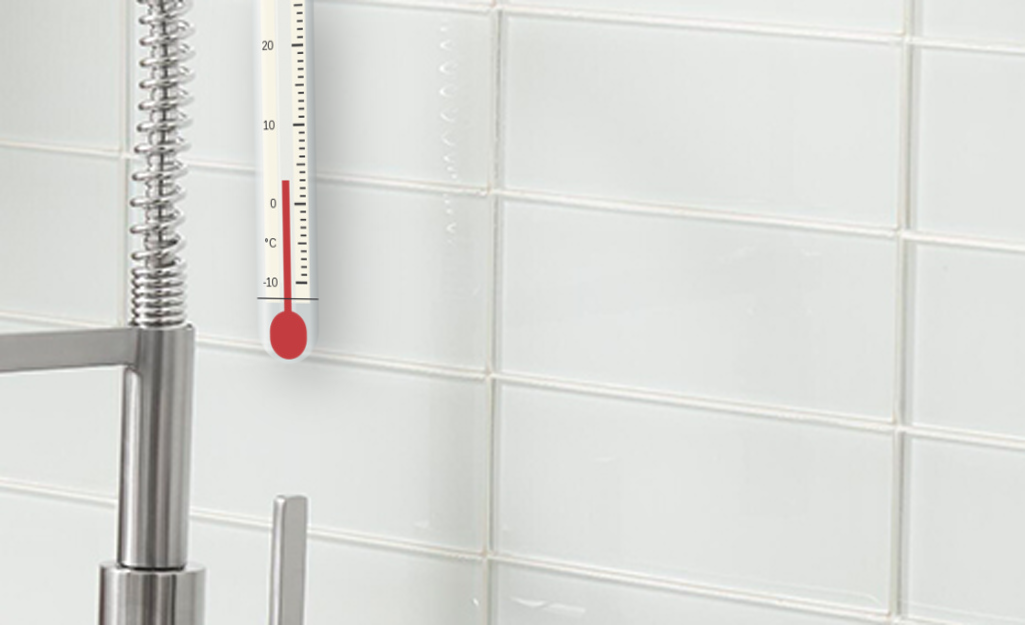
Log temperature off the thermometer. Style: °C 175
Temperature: °C 3
